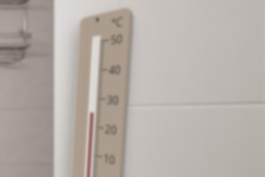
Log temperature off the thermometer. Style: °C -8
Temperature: °C 25
